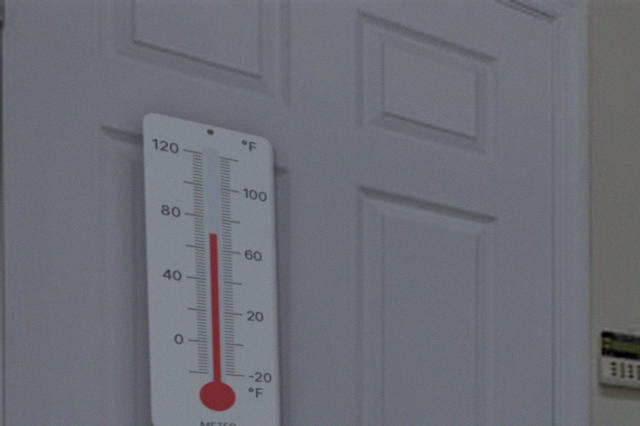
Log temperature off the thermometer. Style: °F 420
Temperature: °F 70
